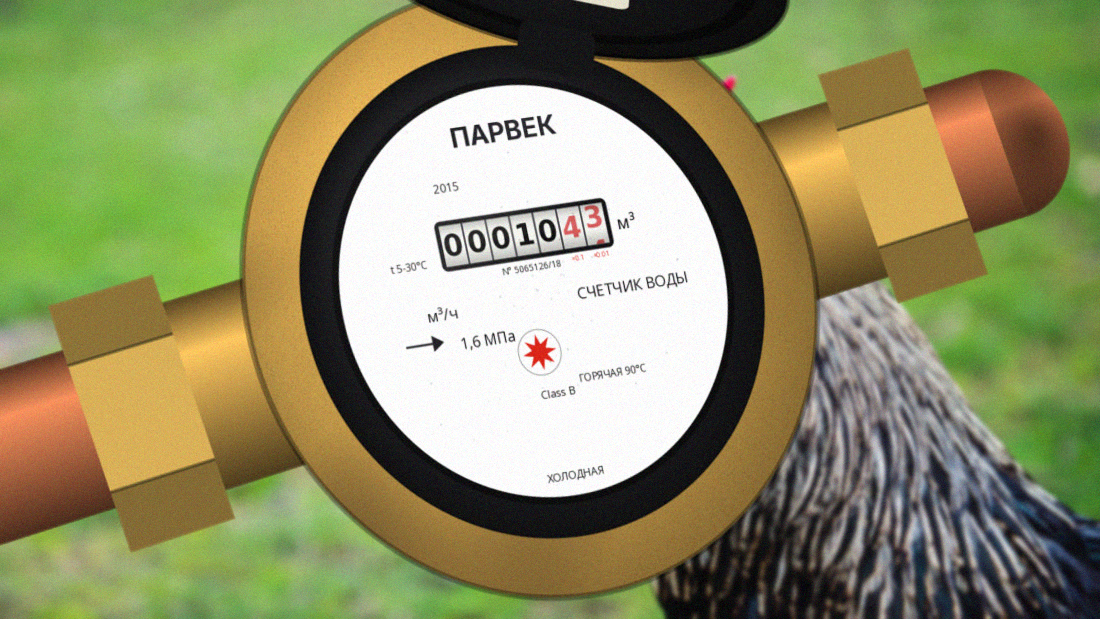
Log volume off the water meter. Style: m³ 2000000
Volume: m³ 10.43
